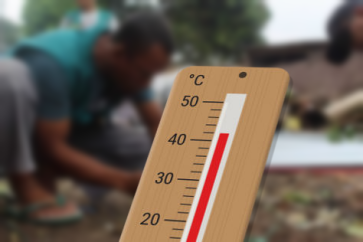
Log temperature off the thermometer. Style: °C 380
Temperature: °C 42
